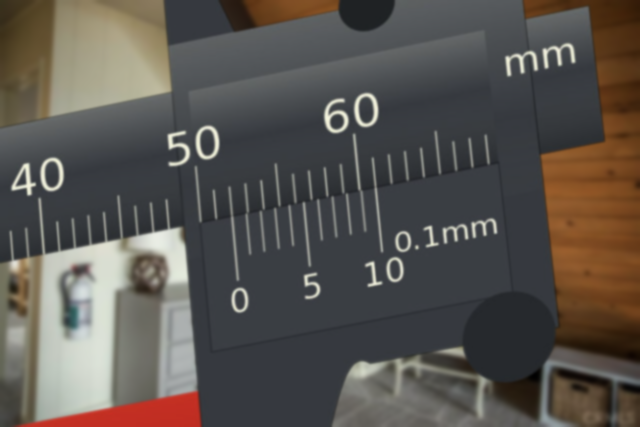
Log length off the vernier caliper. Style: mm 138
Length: mm 52.0
